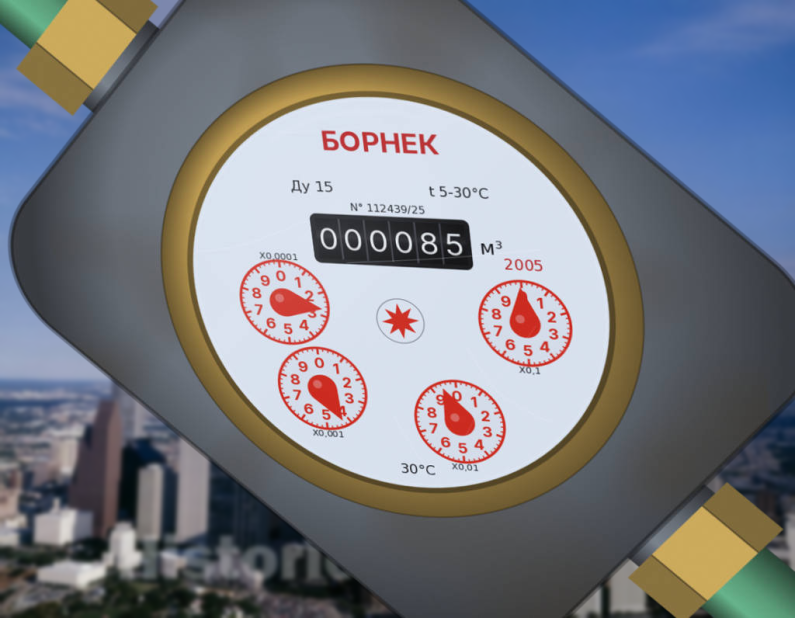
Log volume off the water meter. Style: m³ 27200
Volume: m³ 84.9942
